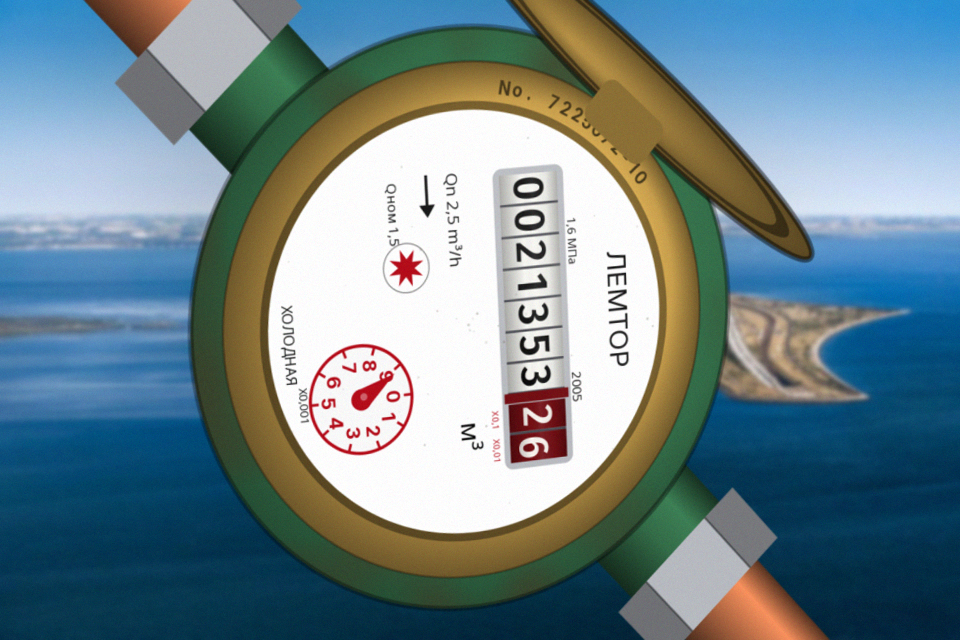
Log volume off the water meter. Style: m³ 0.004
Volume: m³ 21353.259
